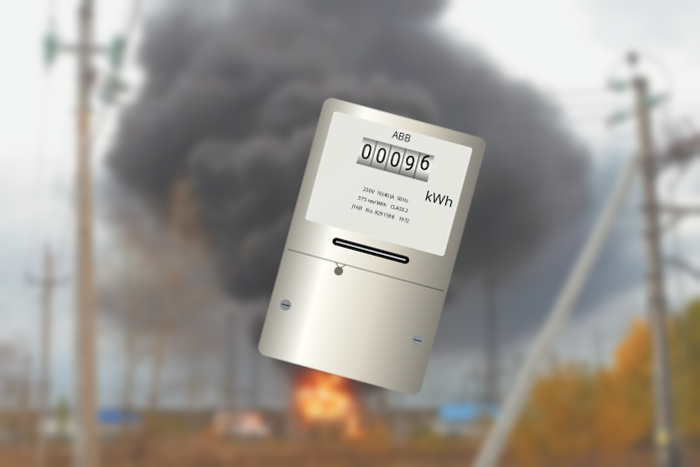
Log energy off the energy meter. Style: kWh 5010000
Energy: kWh 96
